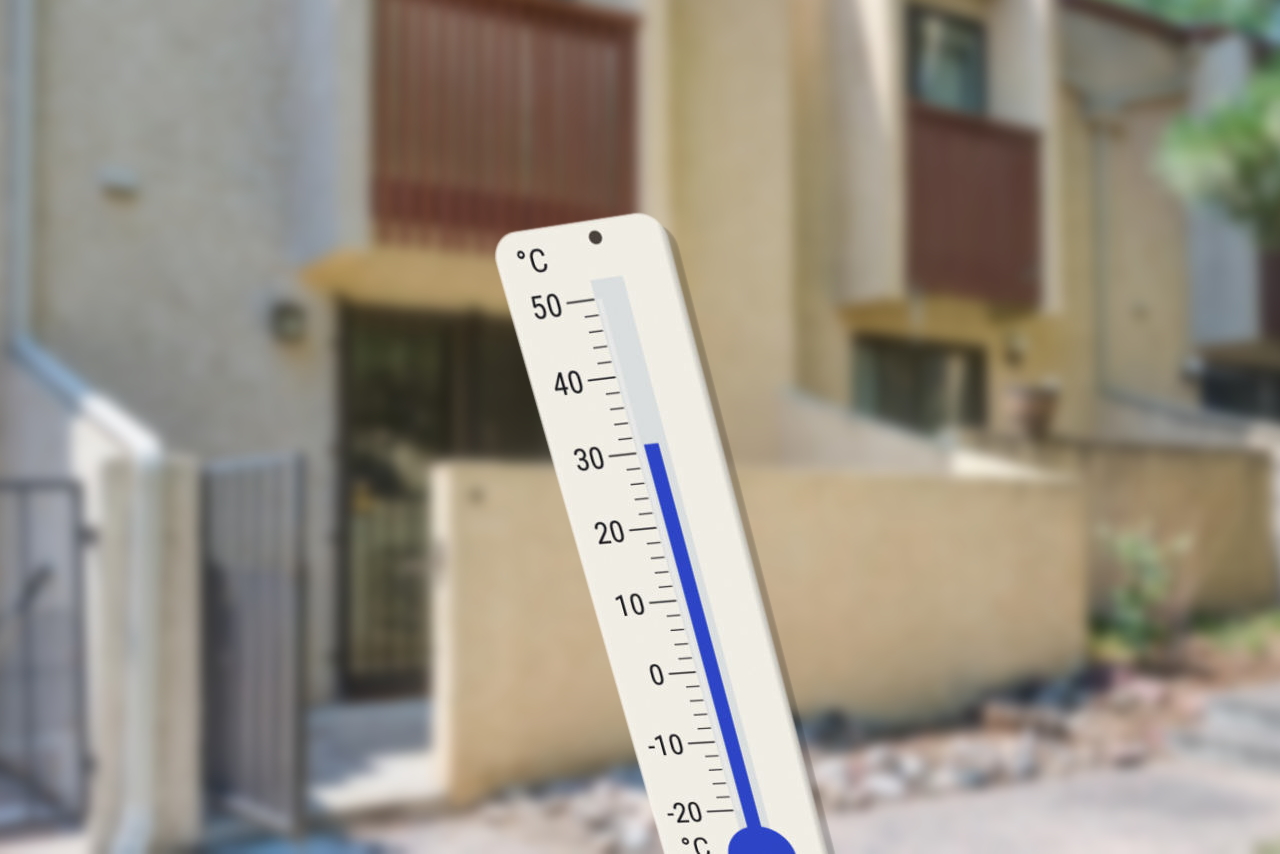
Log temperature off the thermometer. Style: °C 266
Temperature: °C 31
